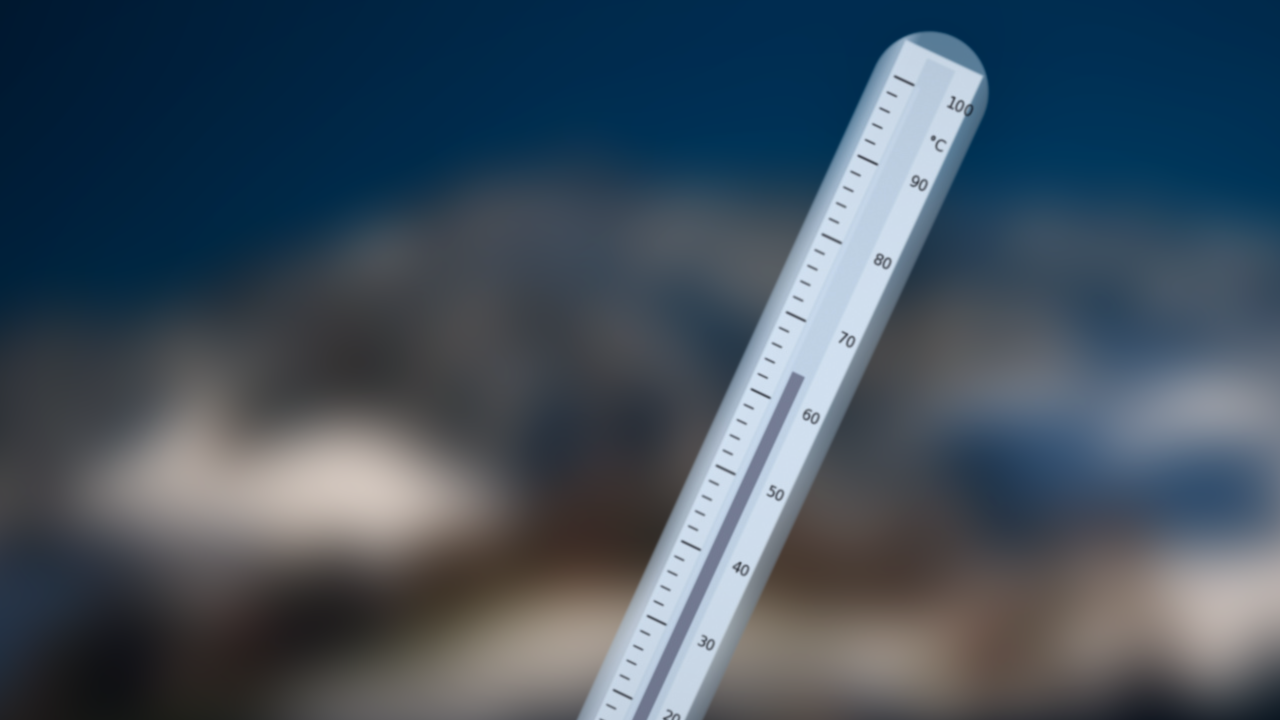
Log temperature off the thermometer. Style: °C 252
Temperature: °C 64
